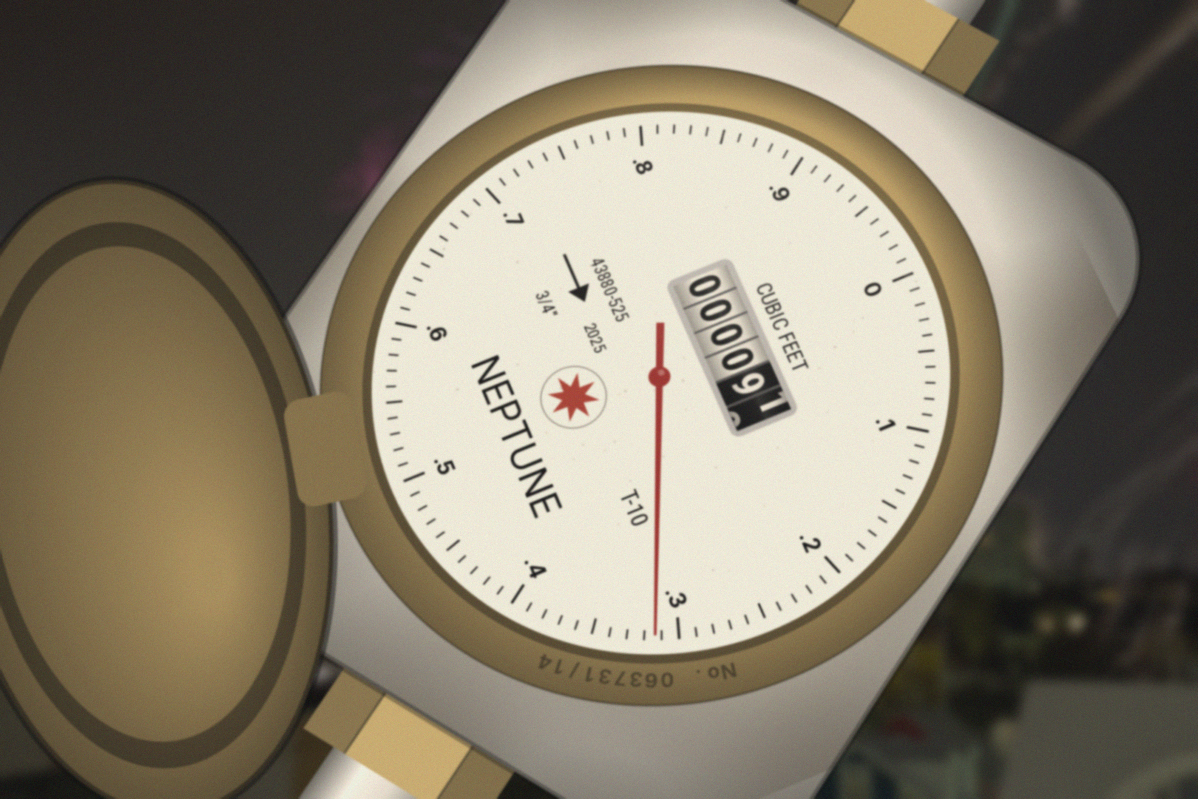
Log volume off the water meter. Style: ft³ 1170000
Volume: ft³ 91.31
